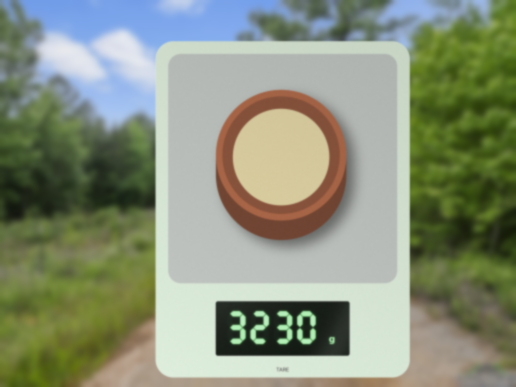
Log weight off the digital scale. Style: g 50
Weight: g 3230
